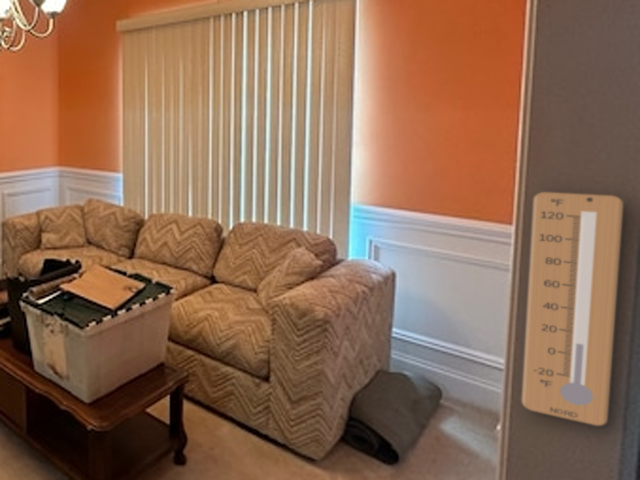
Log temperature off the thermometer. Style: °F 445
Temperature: °F 10
